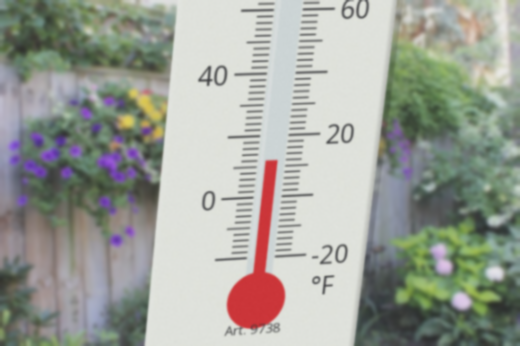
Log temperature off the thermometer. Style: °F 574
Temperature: °F 12
